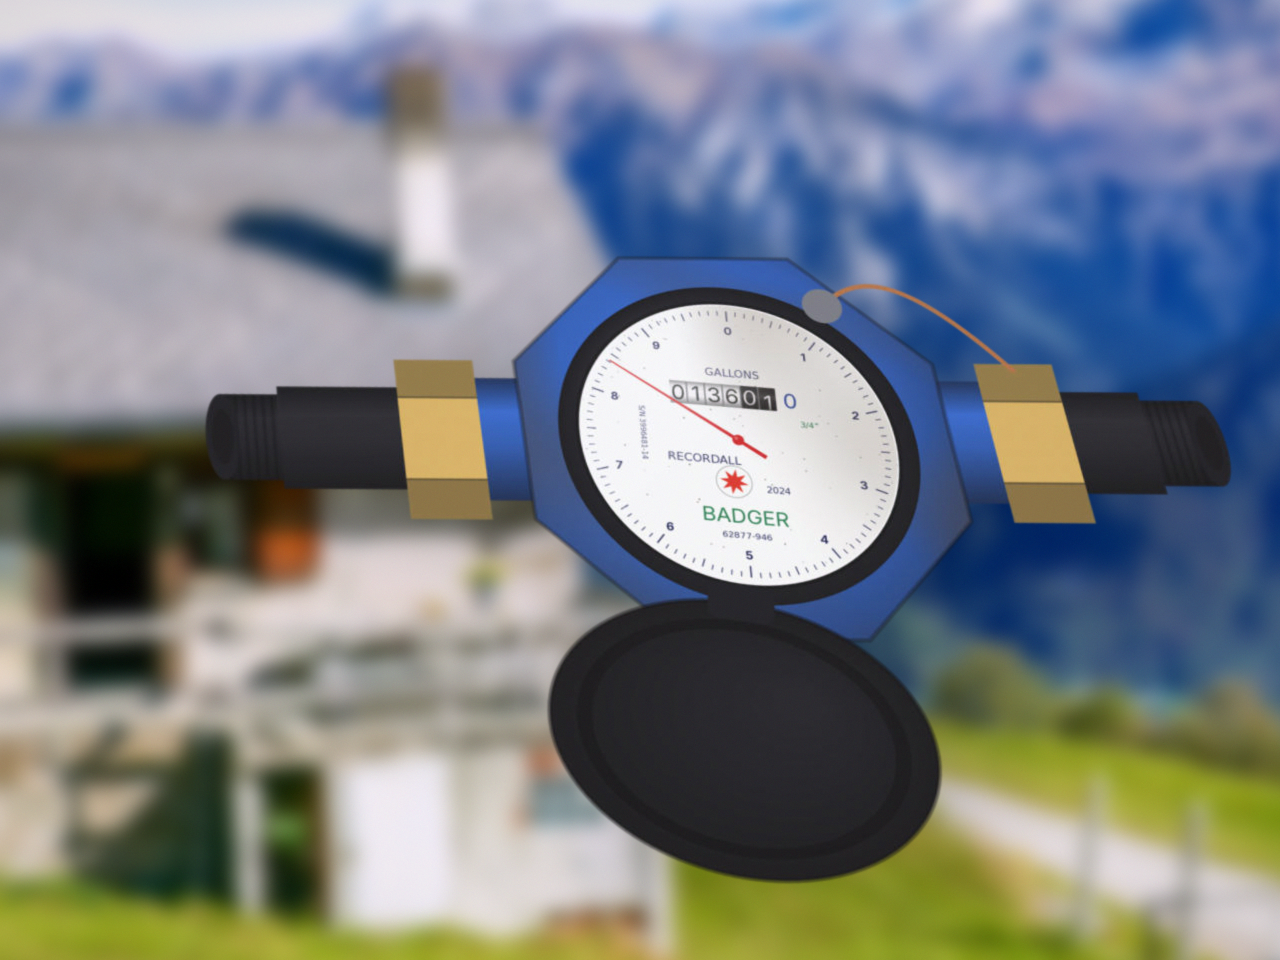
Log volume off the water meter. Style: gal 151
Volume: gal 136008.4
